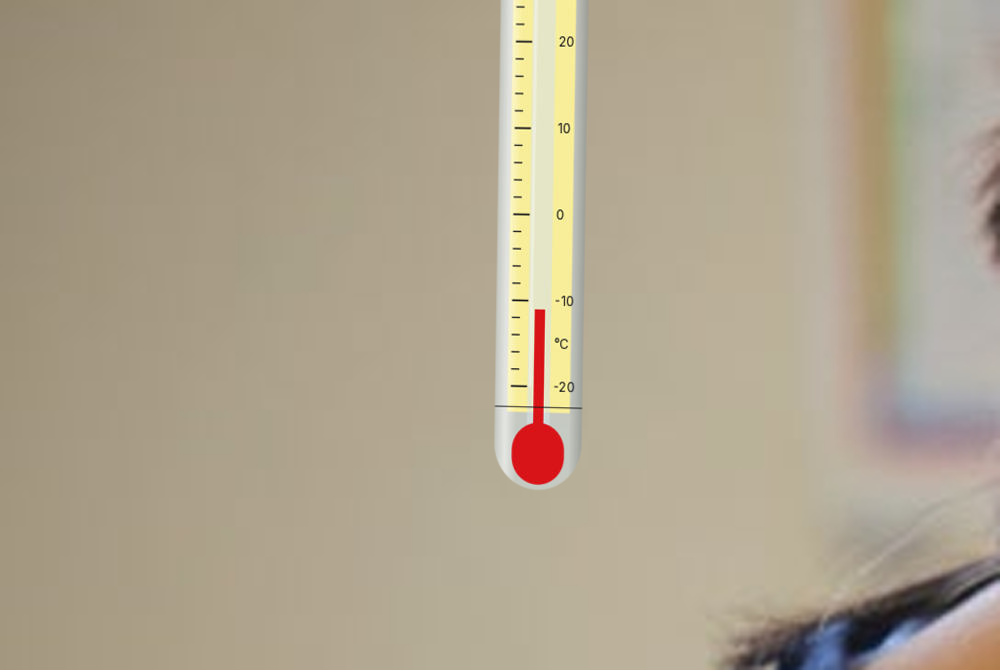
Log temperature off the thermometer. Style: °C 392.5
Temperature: °C -11
